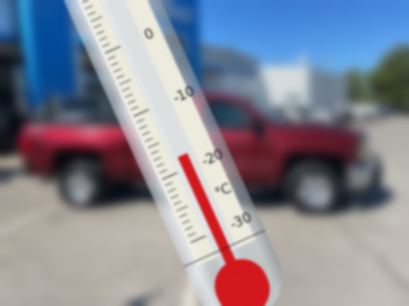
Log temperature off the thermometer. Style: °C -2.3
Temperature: °C -18
